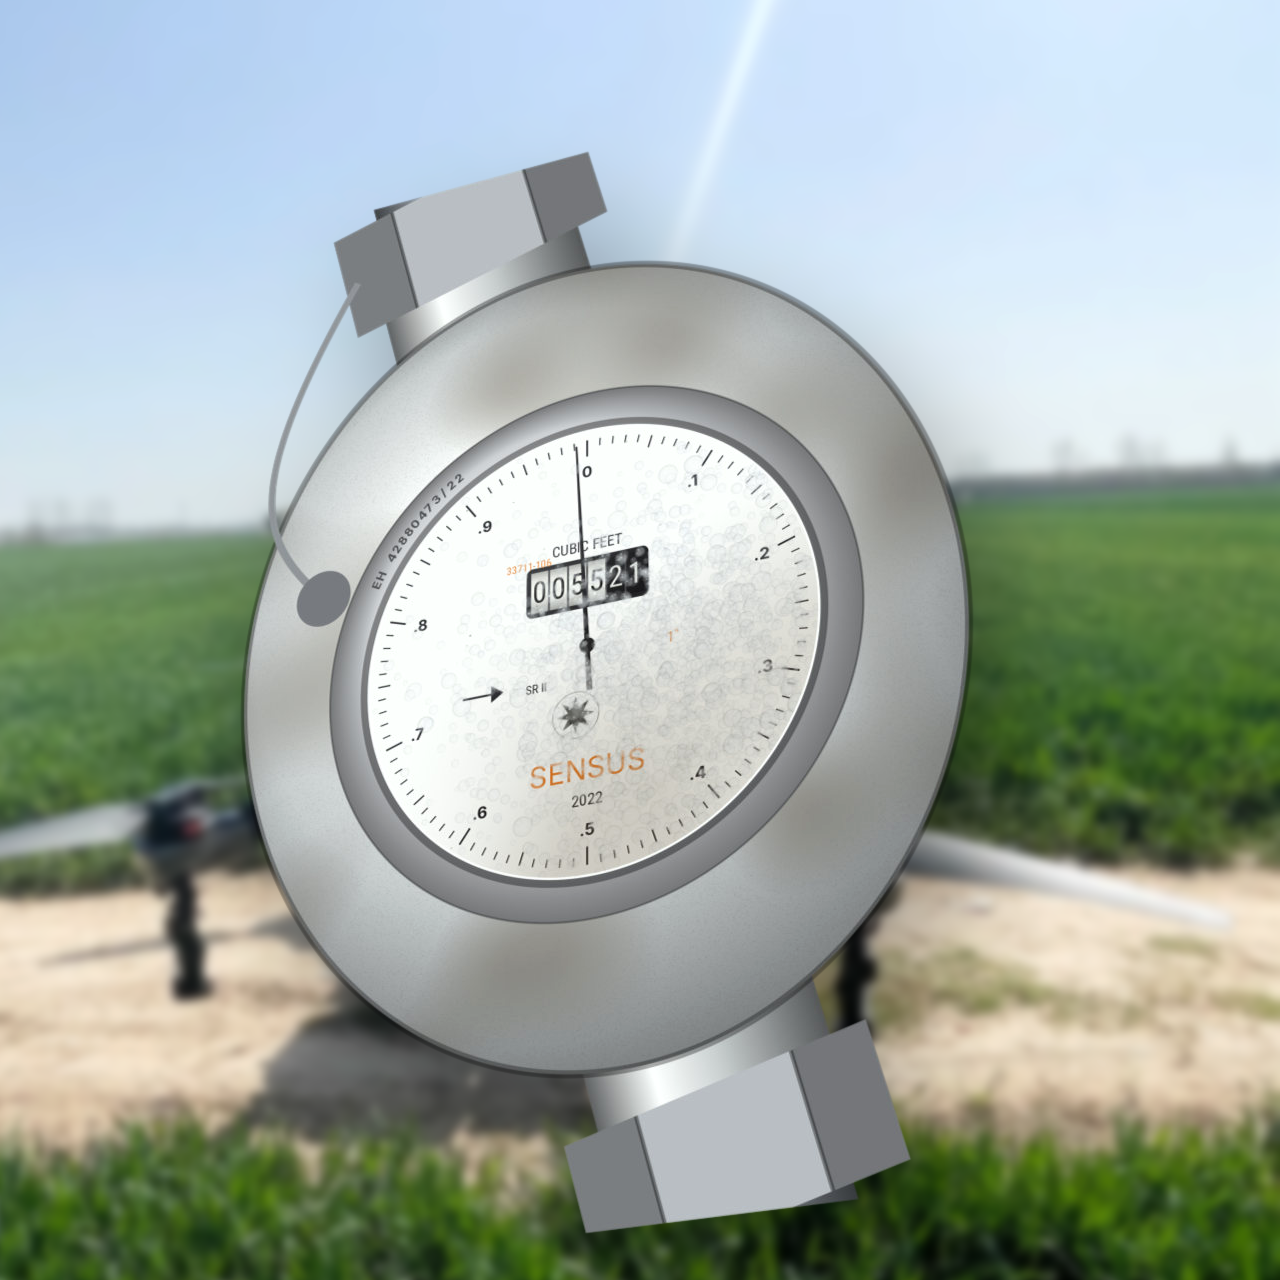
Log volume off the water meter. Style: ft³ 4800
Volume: ft³ 5520.99
